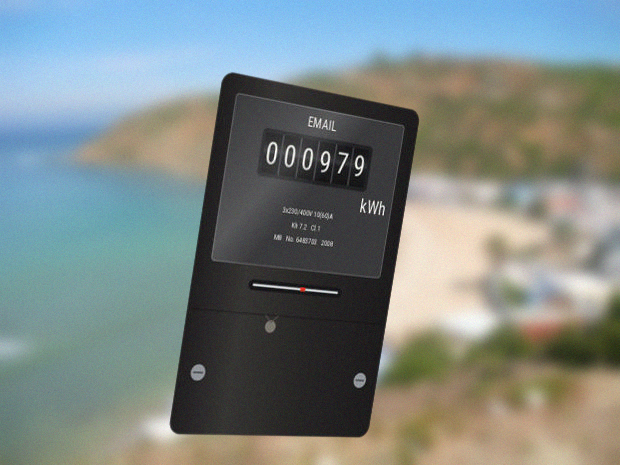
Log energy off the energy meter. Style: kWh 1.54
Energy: kWh 979
